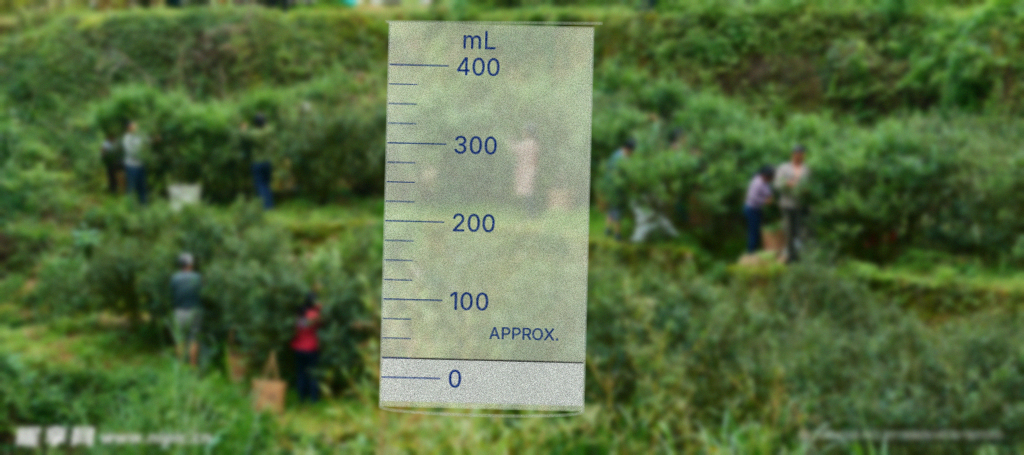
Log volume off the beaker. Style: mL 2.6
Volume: mL 25
